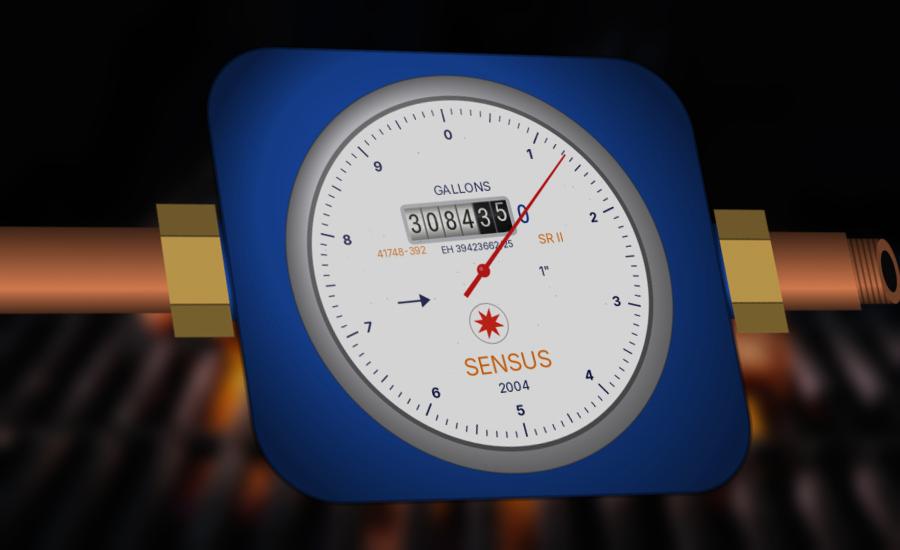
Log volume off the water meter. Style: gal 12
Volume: gal 3084351.3
